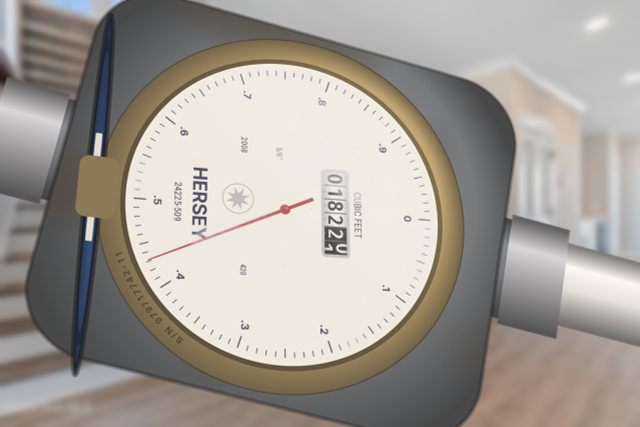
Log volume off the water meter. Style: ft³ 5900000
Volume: ft³ 18220.43
